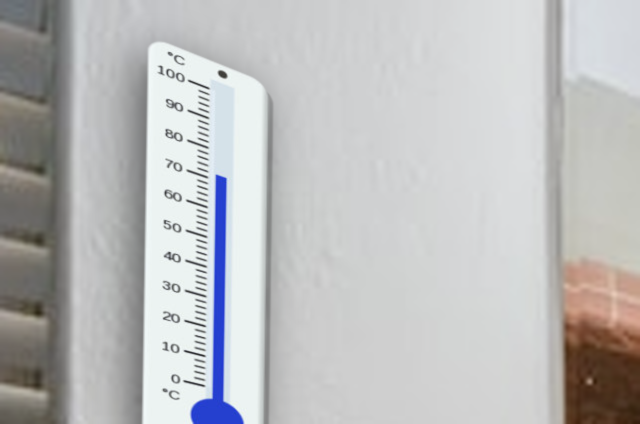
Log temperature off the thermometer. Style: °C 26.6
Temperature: °C 72
